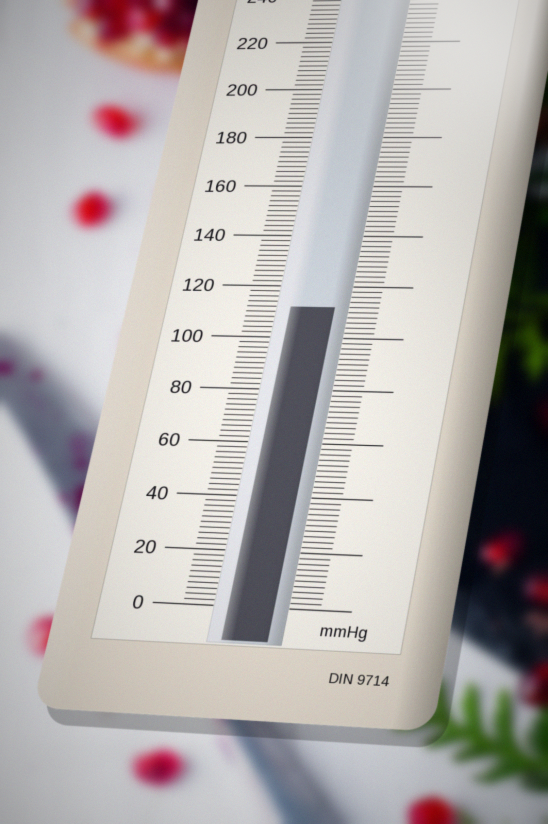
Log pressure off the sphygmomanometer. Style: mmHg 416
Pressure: mmHg 112
